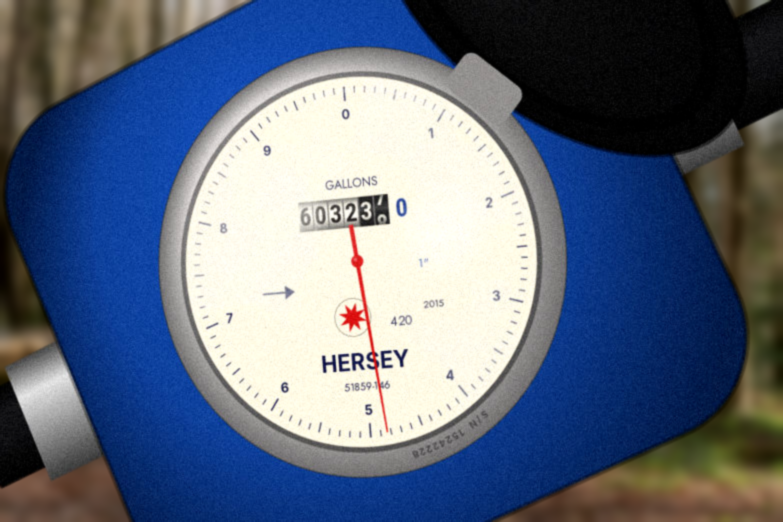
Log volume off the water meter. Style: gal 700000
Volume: gal 6032374.8
